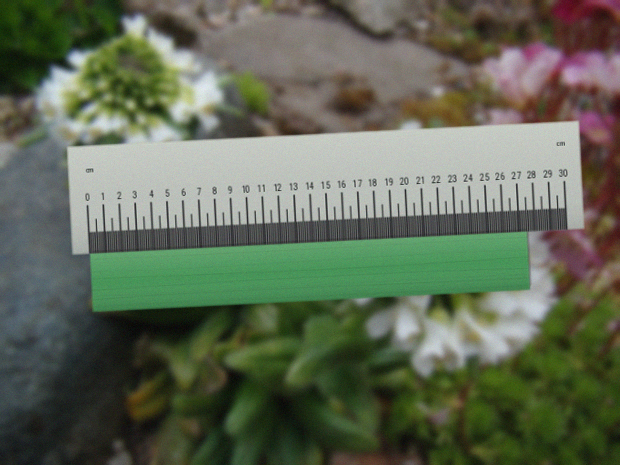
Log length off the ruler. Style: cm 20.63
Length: cm 27.5
